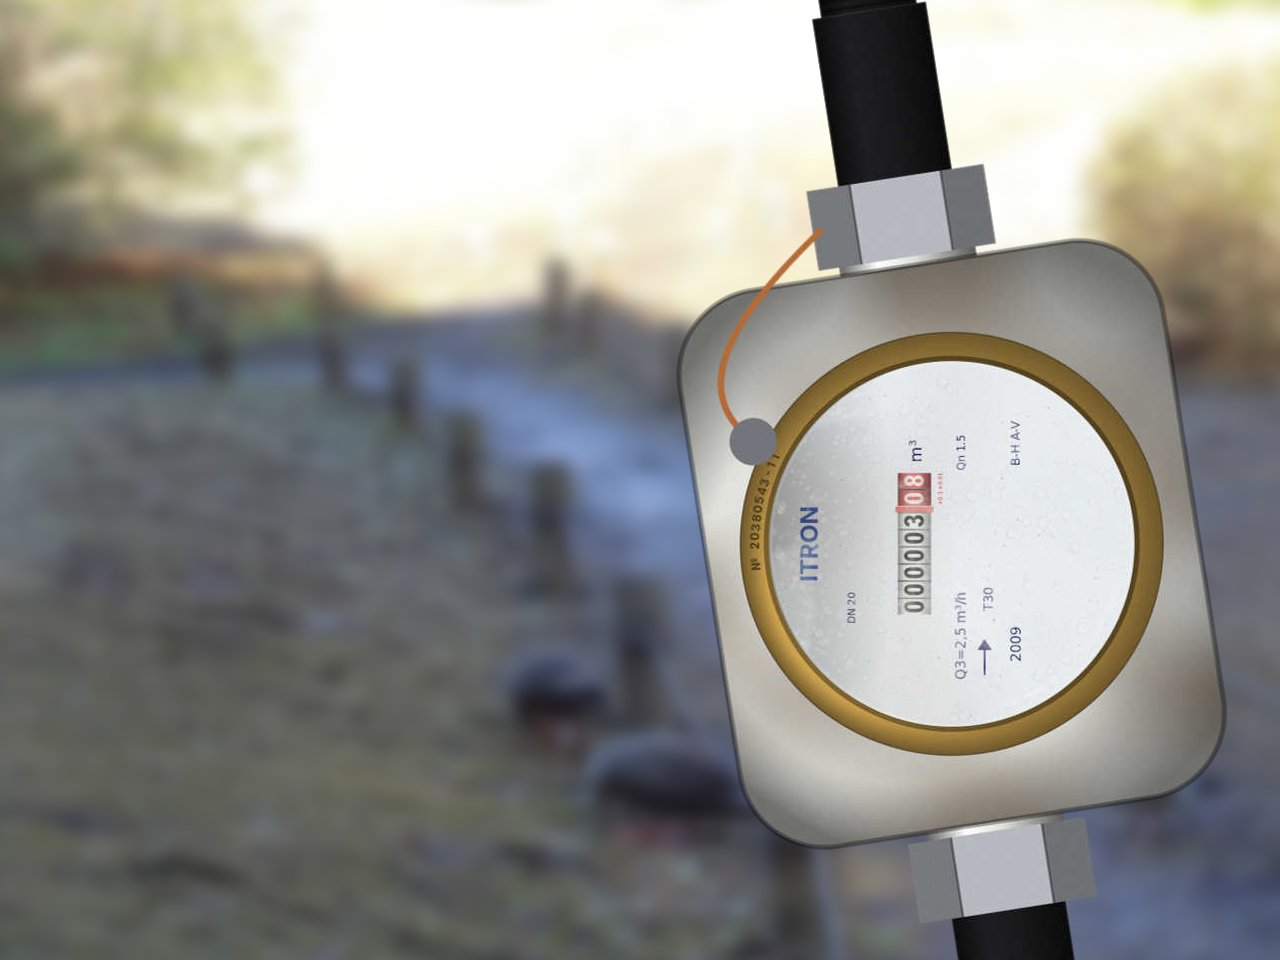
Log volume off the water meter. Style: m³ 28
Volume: m³ 3.08
